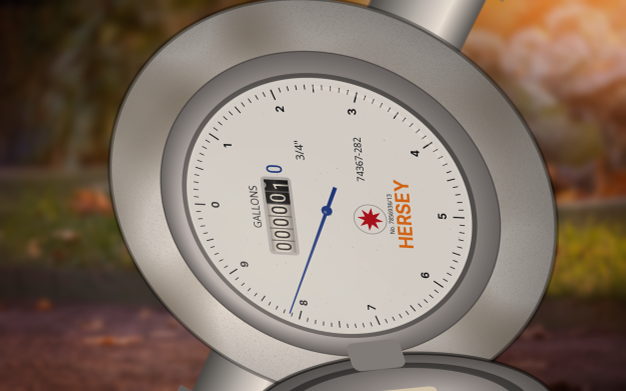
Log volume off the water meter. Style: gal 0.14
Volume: gal 8.1
